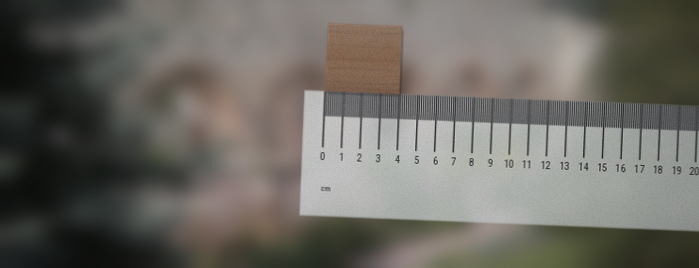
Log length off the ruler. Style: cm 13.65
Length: cm 4
